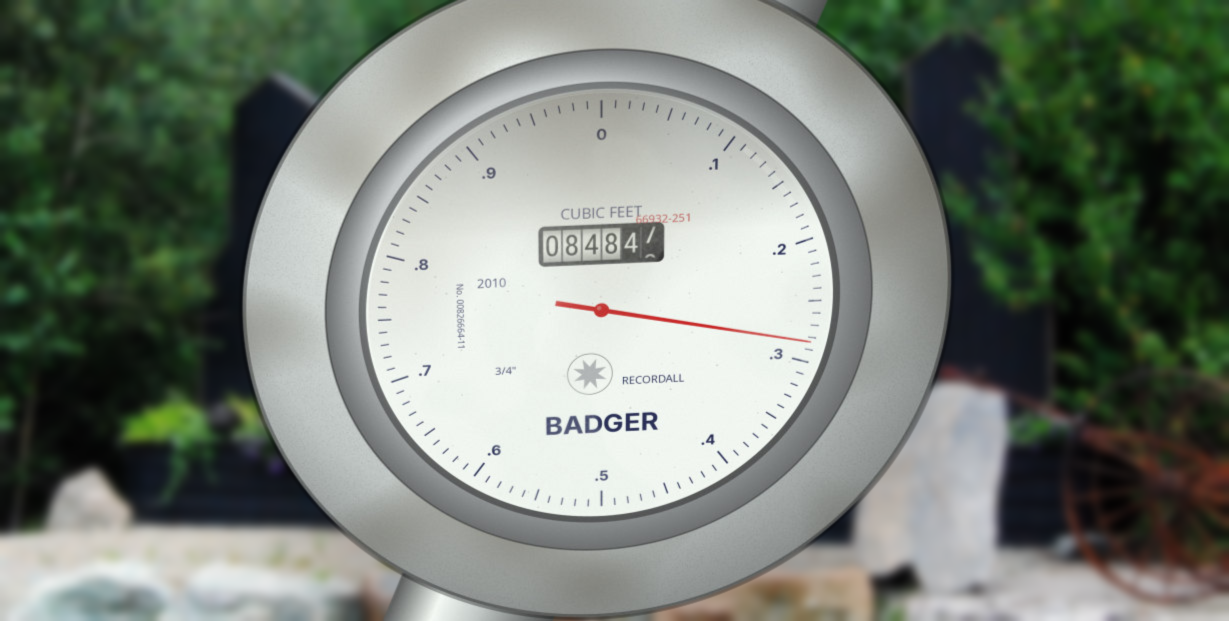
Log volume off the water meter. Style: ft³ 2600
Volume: ft³ 84847.28
